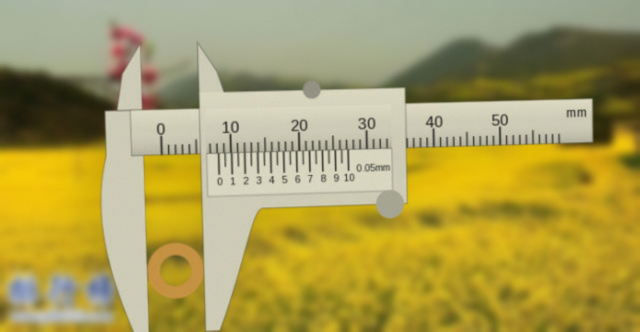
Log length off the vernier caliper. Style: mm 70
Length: mm 8.2
